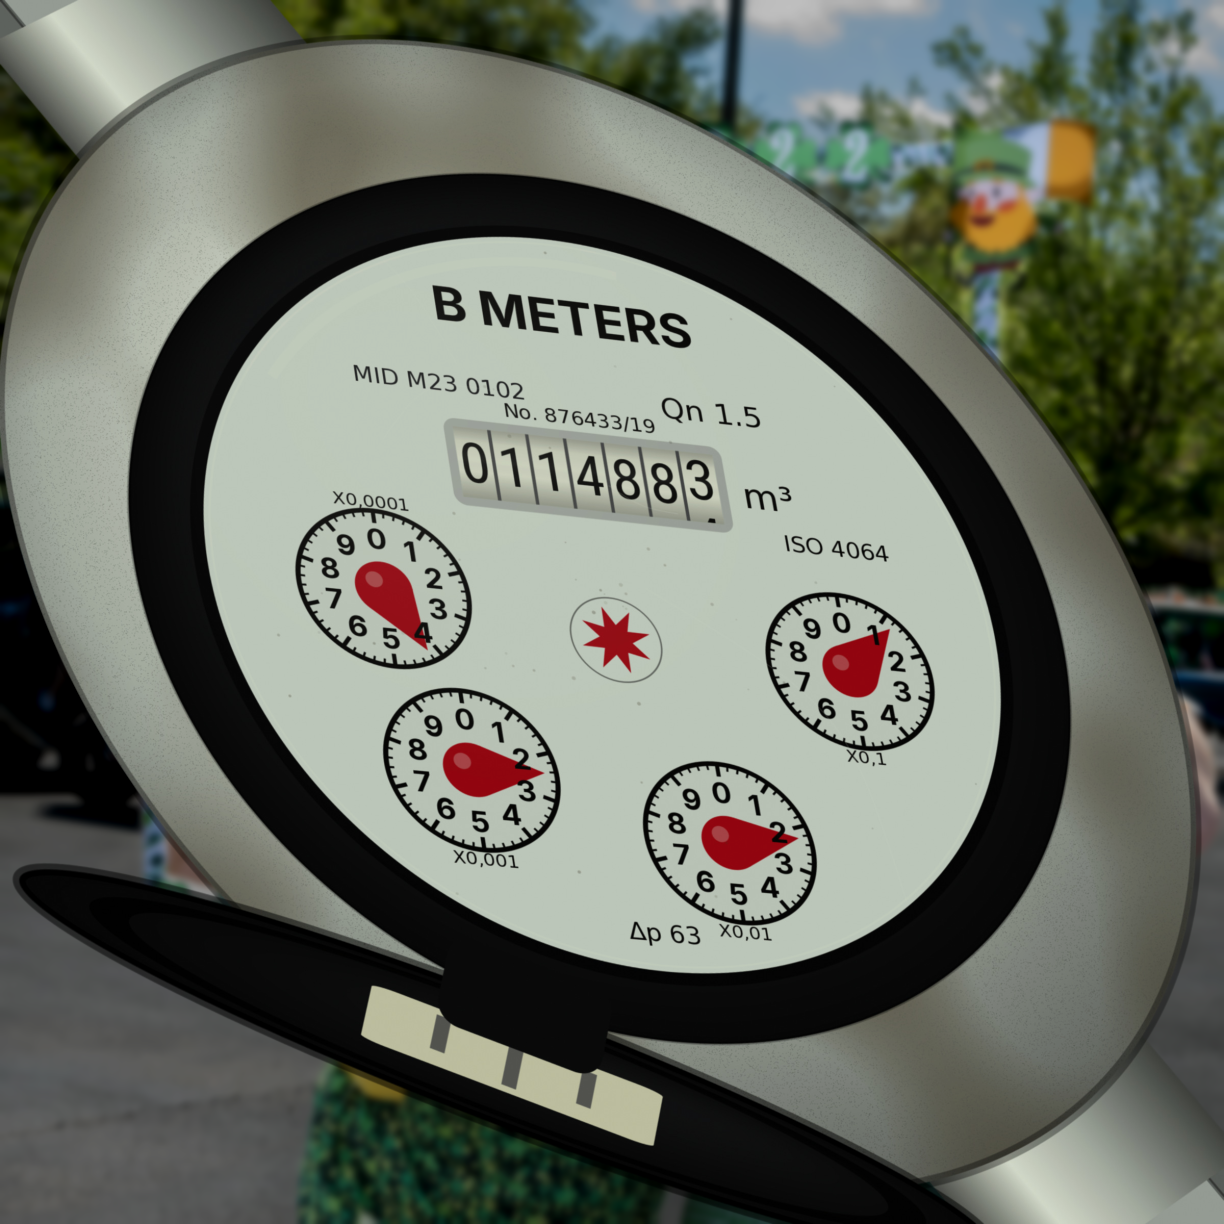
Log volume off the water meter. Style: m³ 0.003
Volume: m³ 114883.1224
